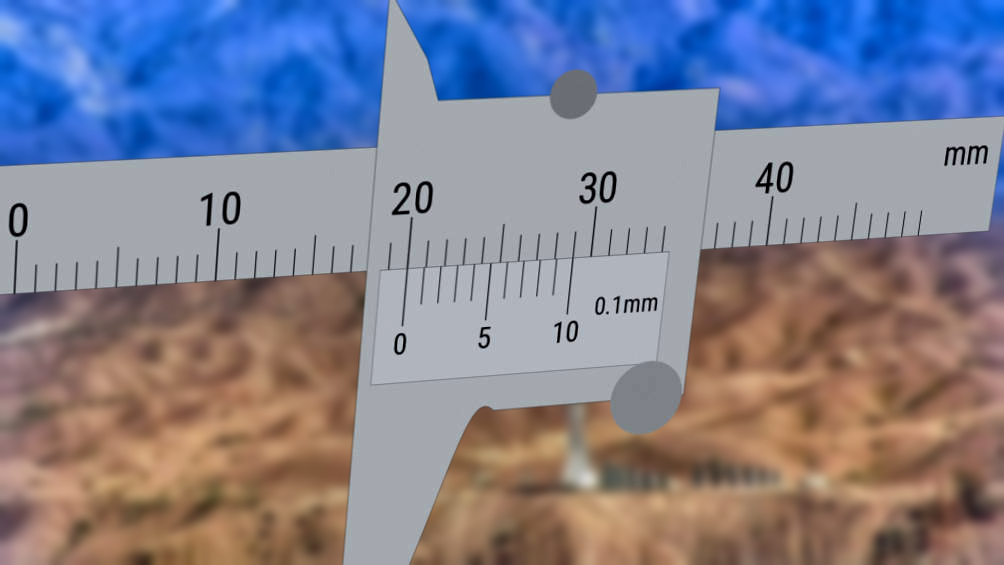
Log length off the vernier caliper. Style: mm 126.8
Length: mm 20.0
